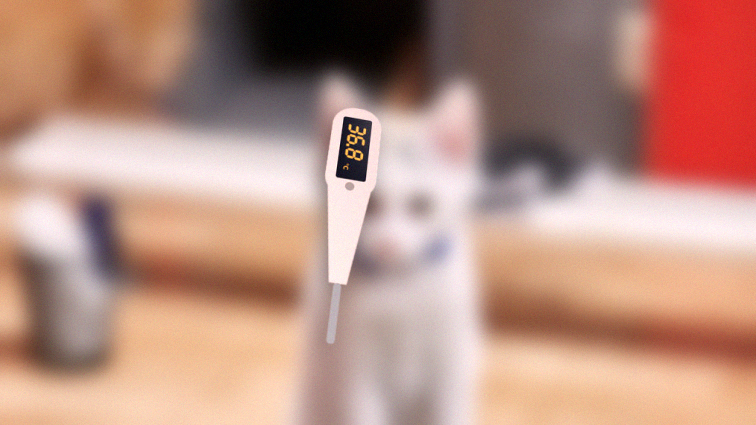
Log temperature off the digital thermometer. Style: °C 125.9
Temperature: °C 36.8
